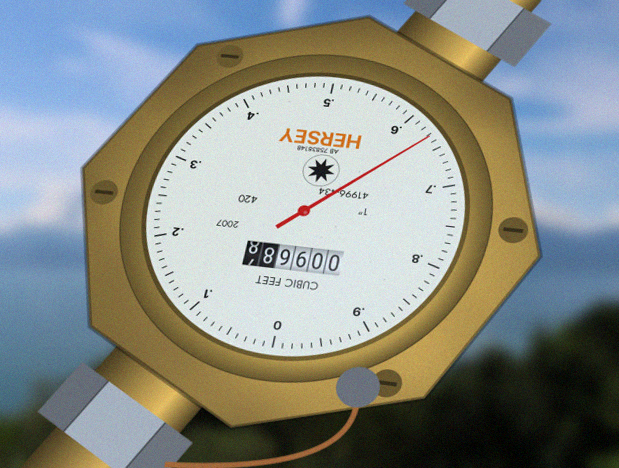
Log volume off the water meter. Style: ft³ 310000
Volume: ft³ 9687.63
